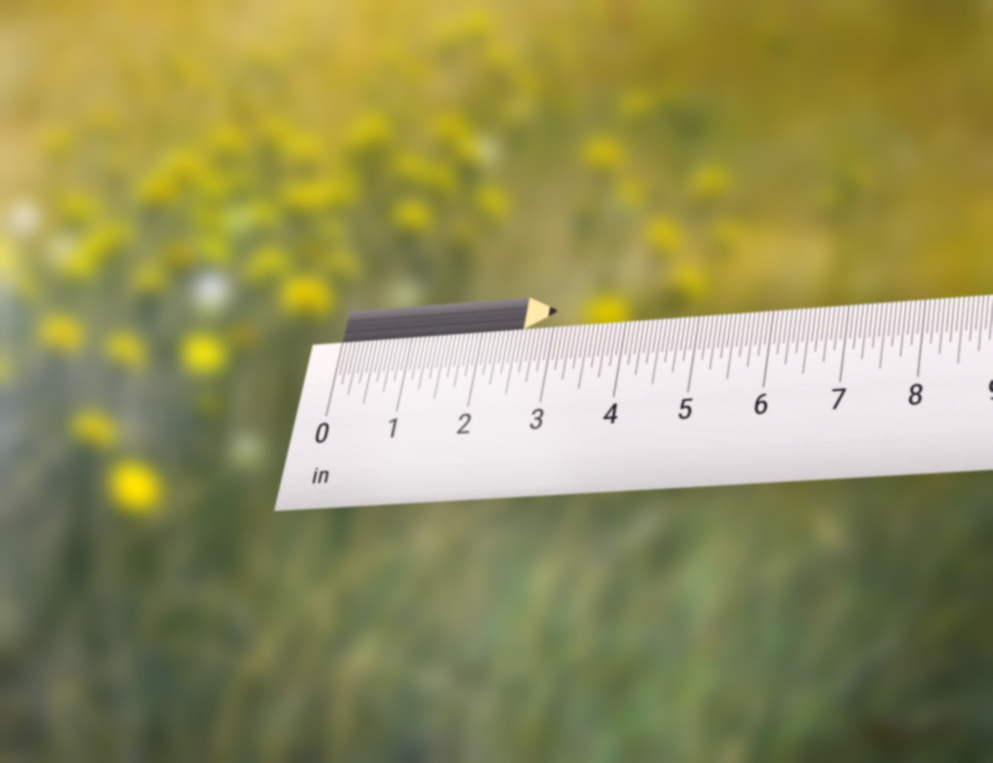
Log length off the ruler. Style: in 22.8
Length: in 3
